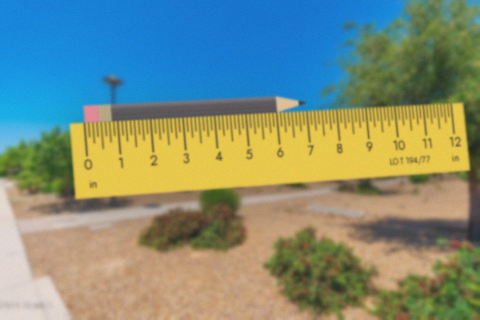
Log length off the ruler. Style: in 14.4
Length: in 7
